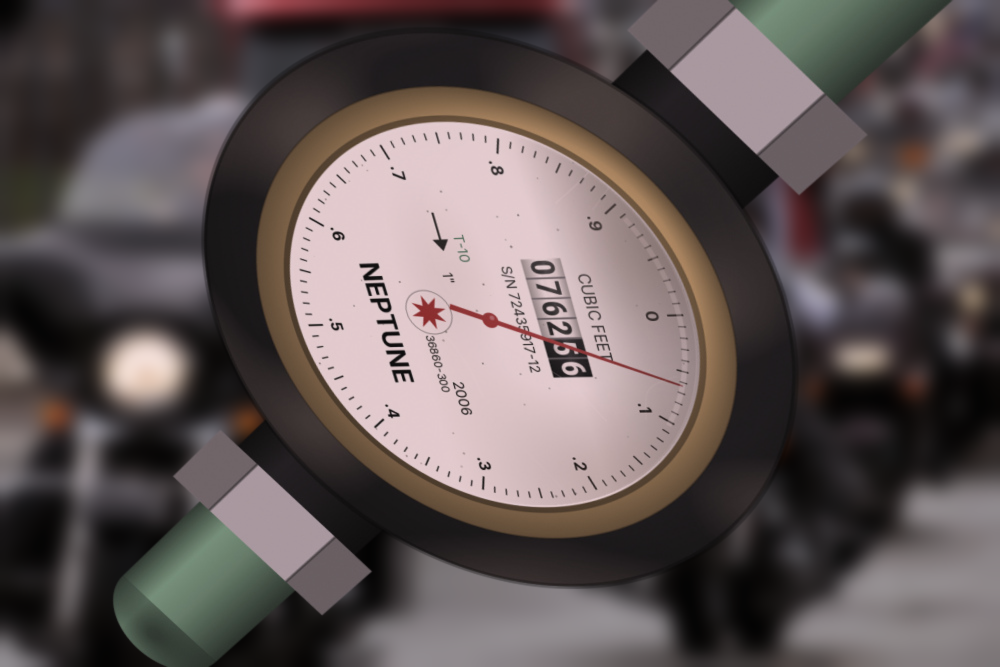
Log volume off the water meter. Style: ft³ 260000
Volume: ft³ 76256.06
